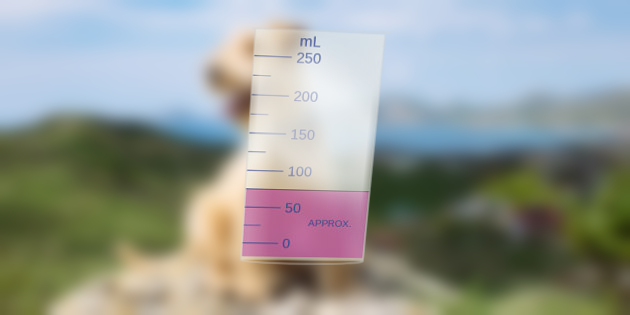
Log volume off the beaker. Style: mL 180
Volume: mL 75
